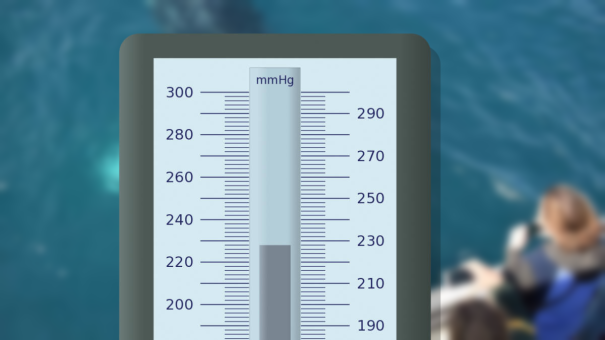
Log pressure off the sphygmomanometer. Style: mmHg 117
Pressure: mmHg 228
